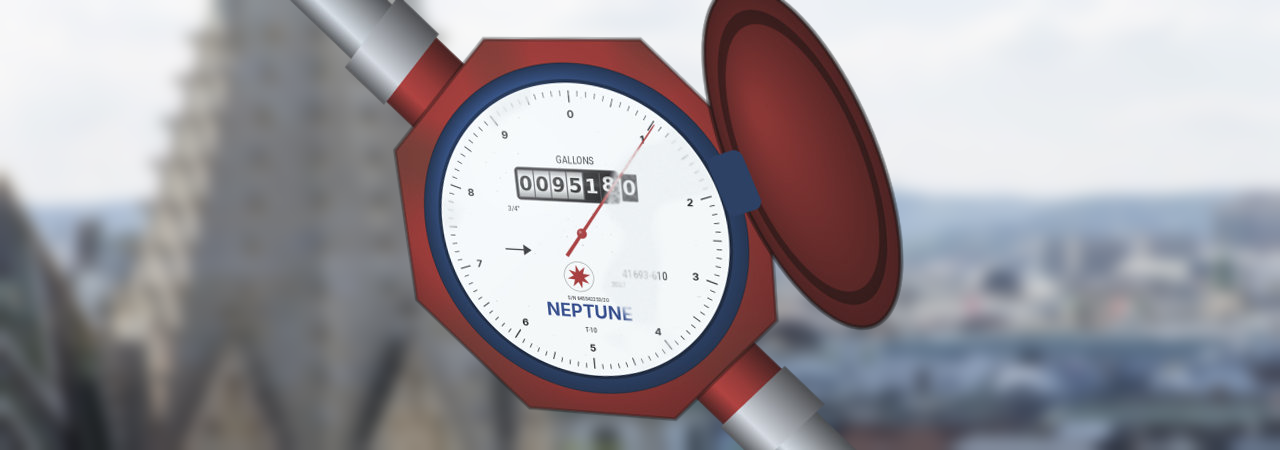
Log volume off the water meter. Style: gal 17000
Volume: gal 95181.0
